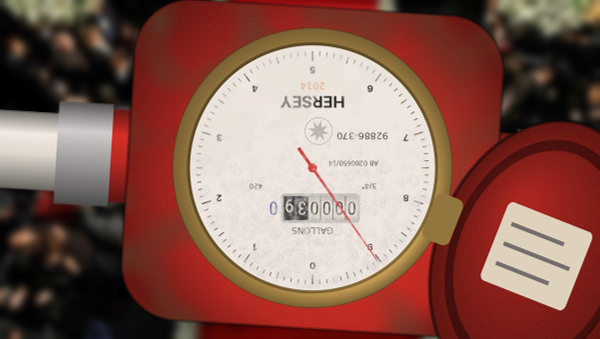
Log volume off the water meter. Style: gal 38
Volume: gal 389.0
